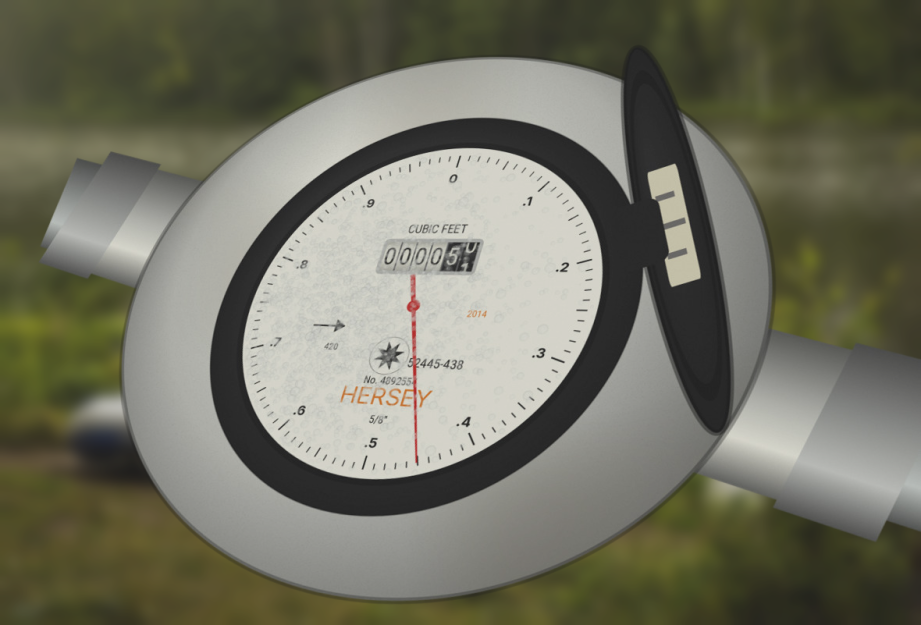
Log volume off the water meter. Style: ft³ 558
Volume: ft³ 50.45
